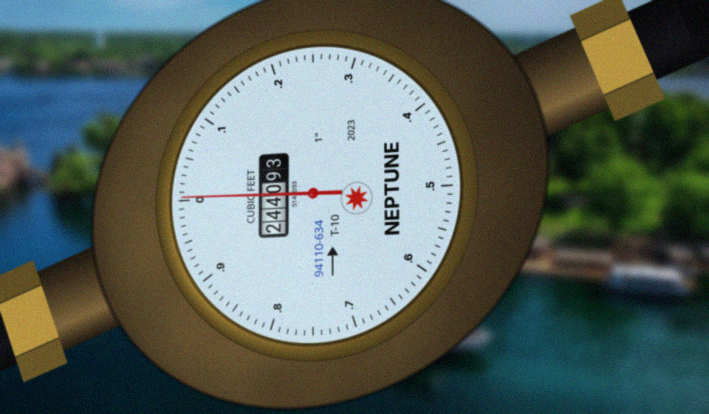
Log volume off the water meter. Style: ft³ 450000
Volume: ft³ 244093.00
